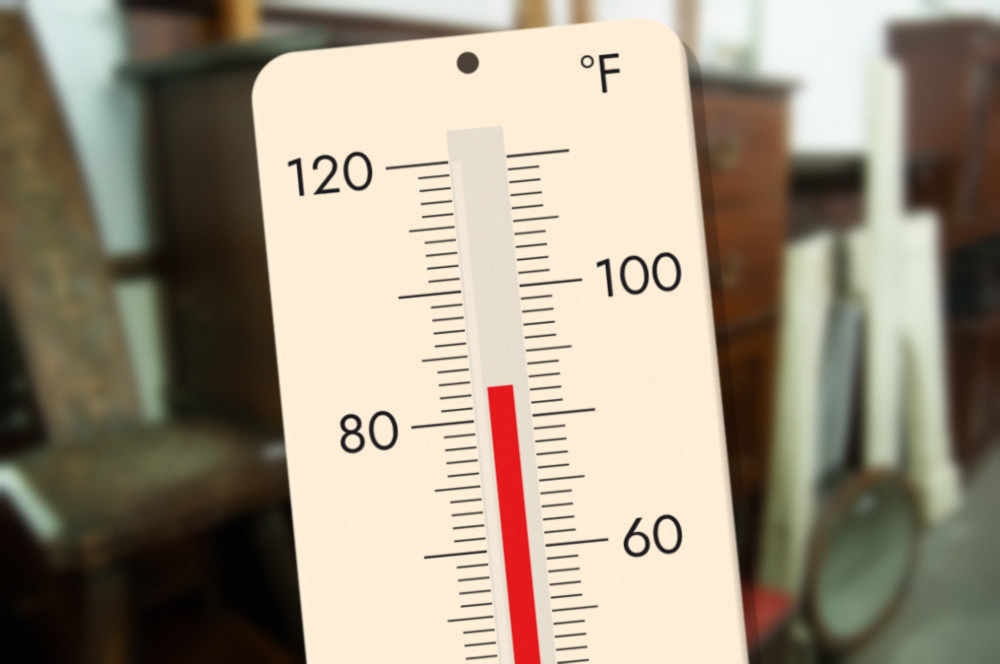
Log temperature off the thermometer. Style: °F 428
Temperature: °F 85
